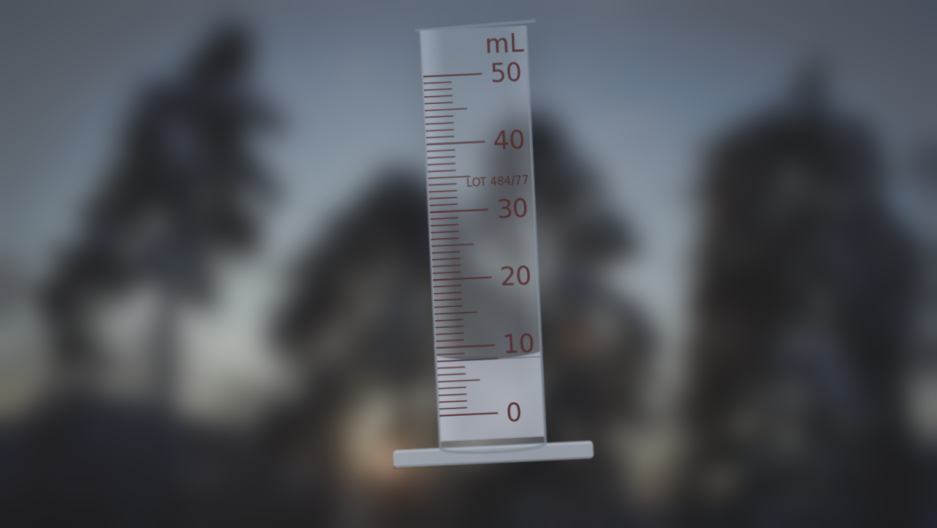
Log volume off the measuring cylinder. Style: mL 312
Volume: mL 8
